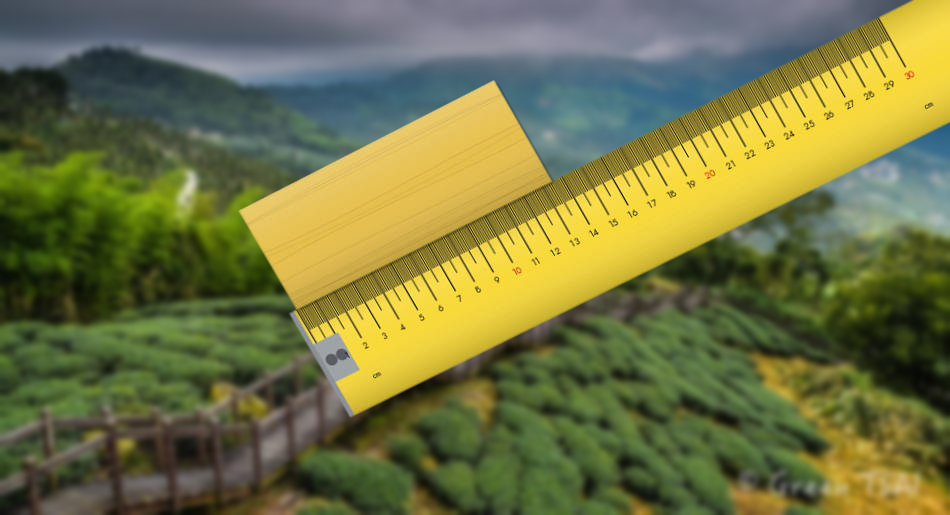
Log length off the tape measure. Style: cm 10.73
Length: cm 13.5
